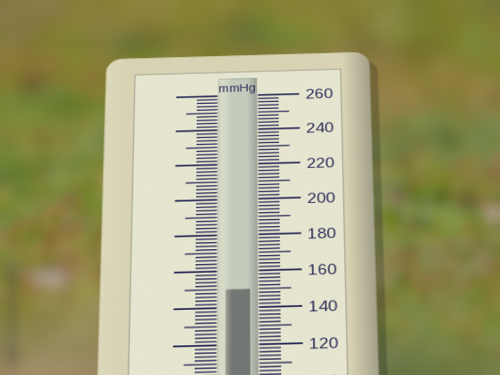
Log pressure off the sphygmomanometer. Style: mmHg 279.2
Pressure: mmHg 150
